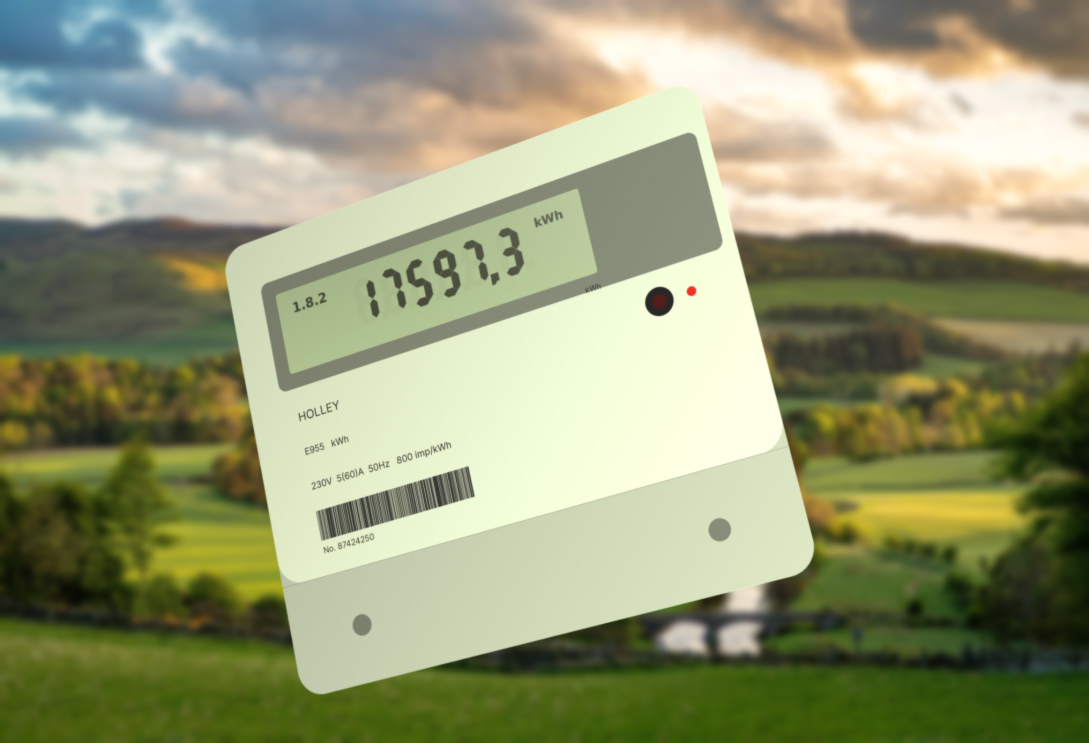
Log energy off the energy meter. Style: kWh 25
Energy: kWh 17597.3
